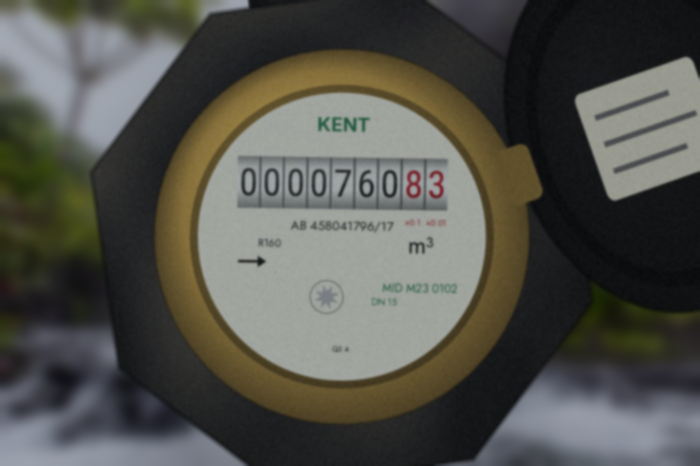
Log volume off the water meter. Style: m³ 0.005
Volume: m³ 760.83
